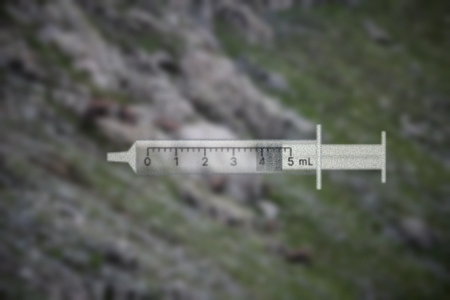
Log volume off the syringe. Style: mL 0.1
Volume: mL 3.8
